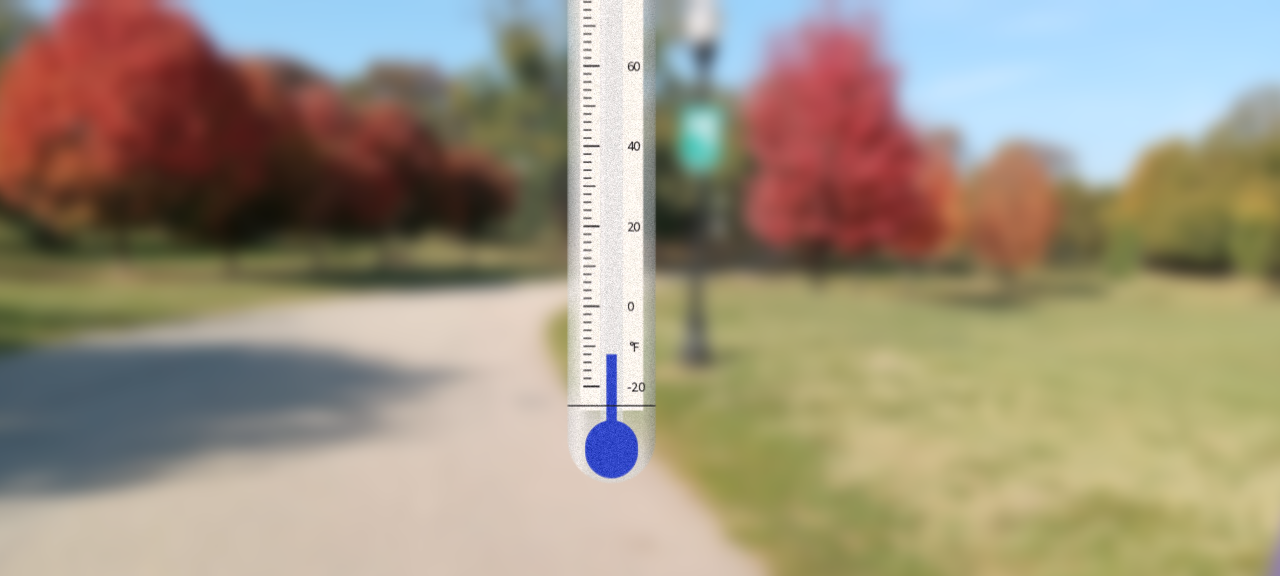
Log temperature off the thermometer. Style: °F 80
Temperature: °F -12
